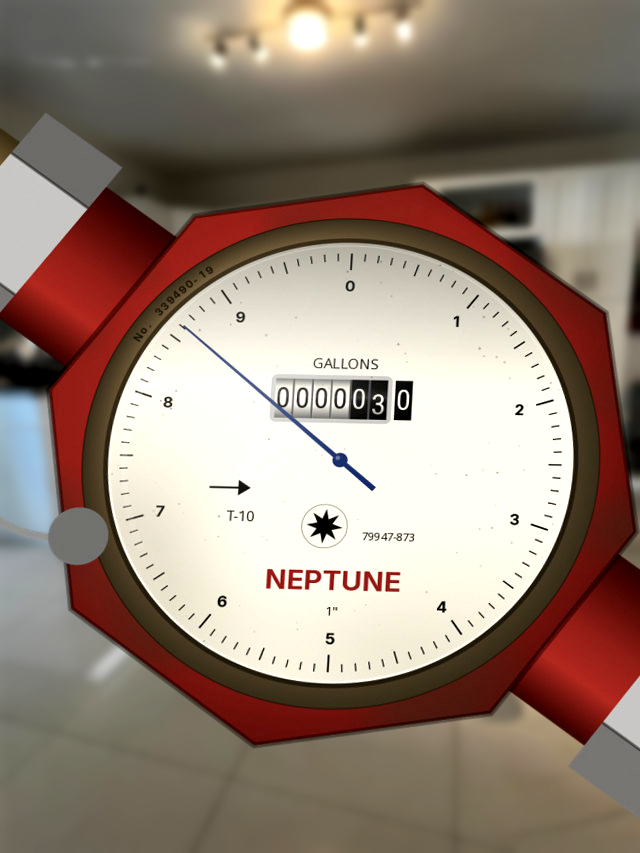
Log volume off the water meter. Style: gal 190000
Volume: gal 28.6
